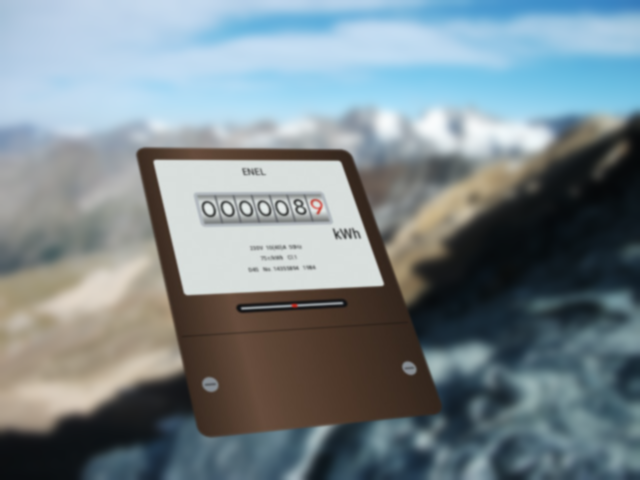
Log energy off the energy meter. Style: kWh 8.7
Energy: kWh 8.9
